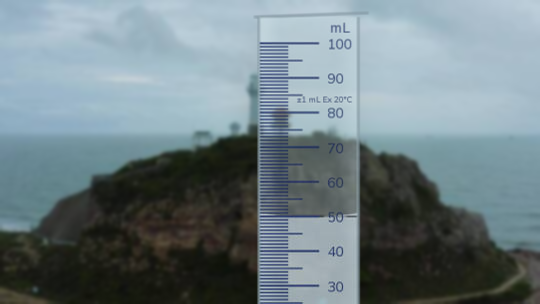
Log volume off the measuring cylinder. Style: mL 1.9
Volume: mL 50
